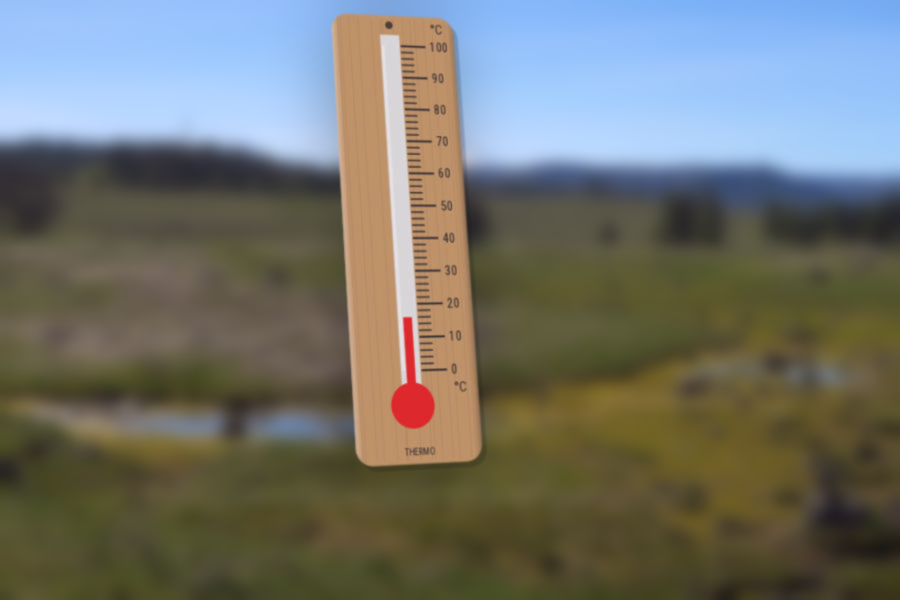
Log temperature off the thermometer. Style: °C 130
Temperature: °C 16
